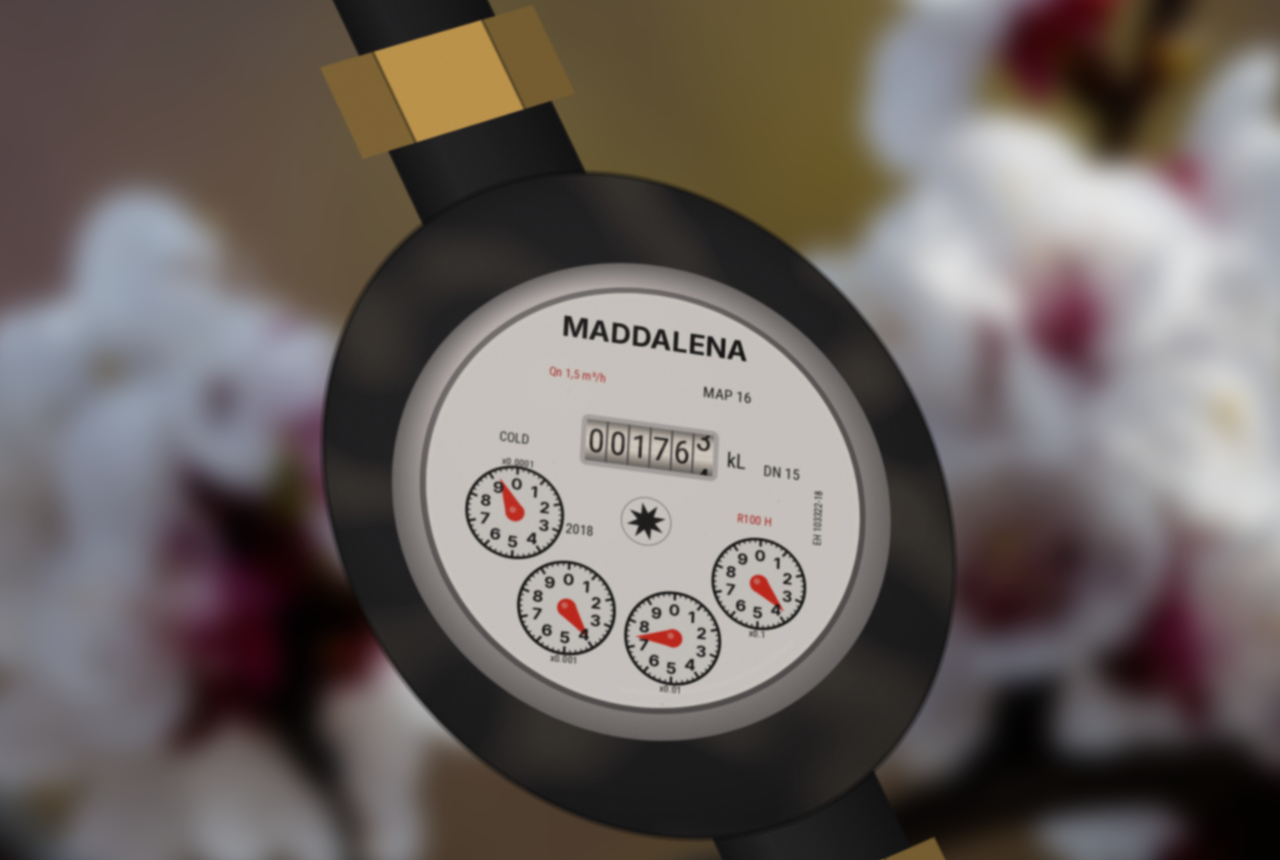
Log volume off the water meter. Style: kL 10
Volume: kL 1763.3739
